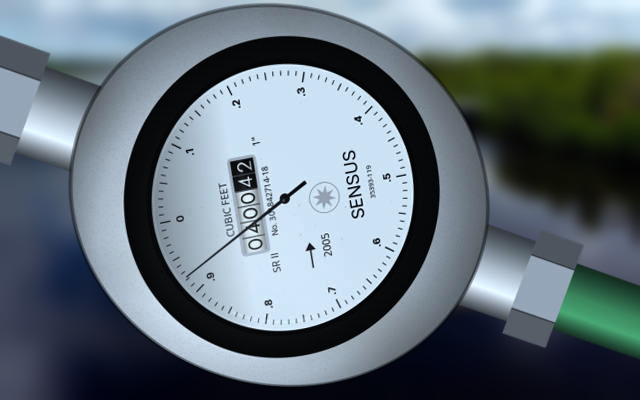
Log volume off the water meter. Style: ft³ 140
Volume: ft³ 40041.92
